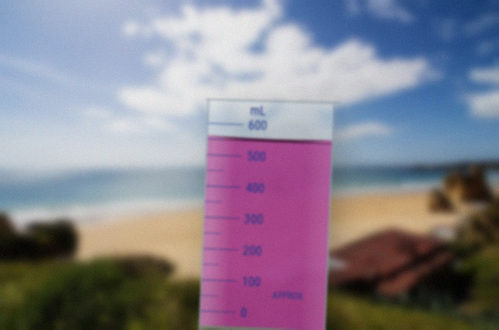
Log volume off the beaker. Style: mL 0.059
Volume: mL 550
